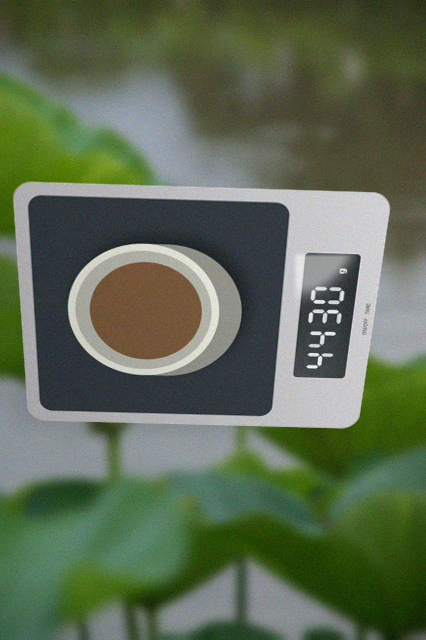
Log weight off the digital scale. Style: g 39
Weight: g 4430
